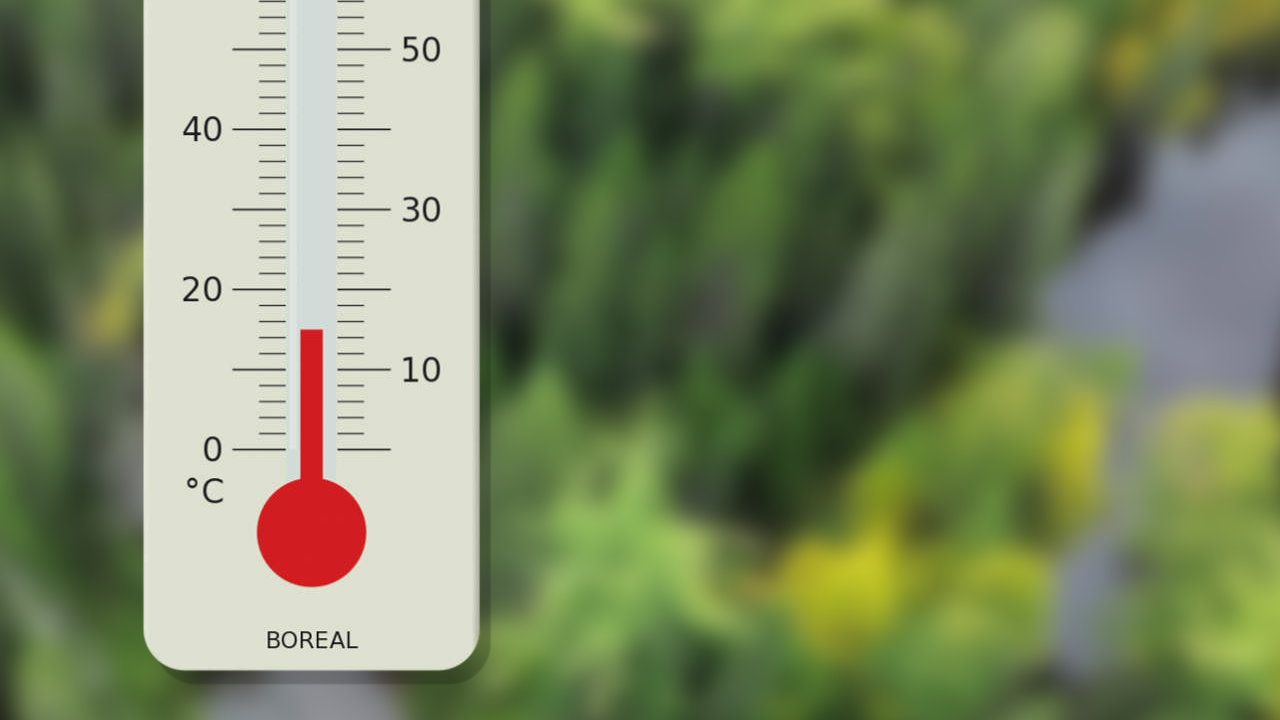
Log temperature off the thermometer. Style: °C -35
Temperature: °C 15
